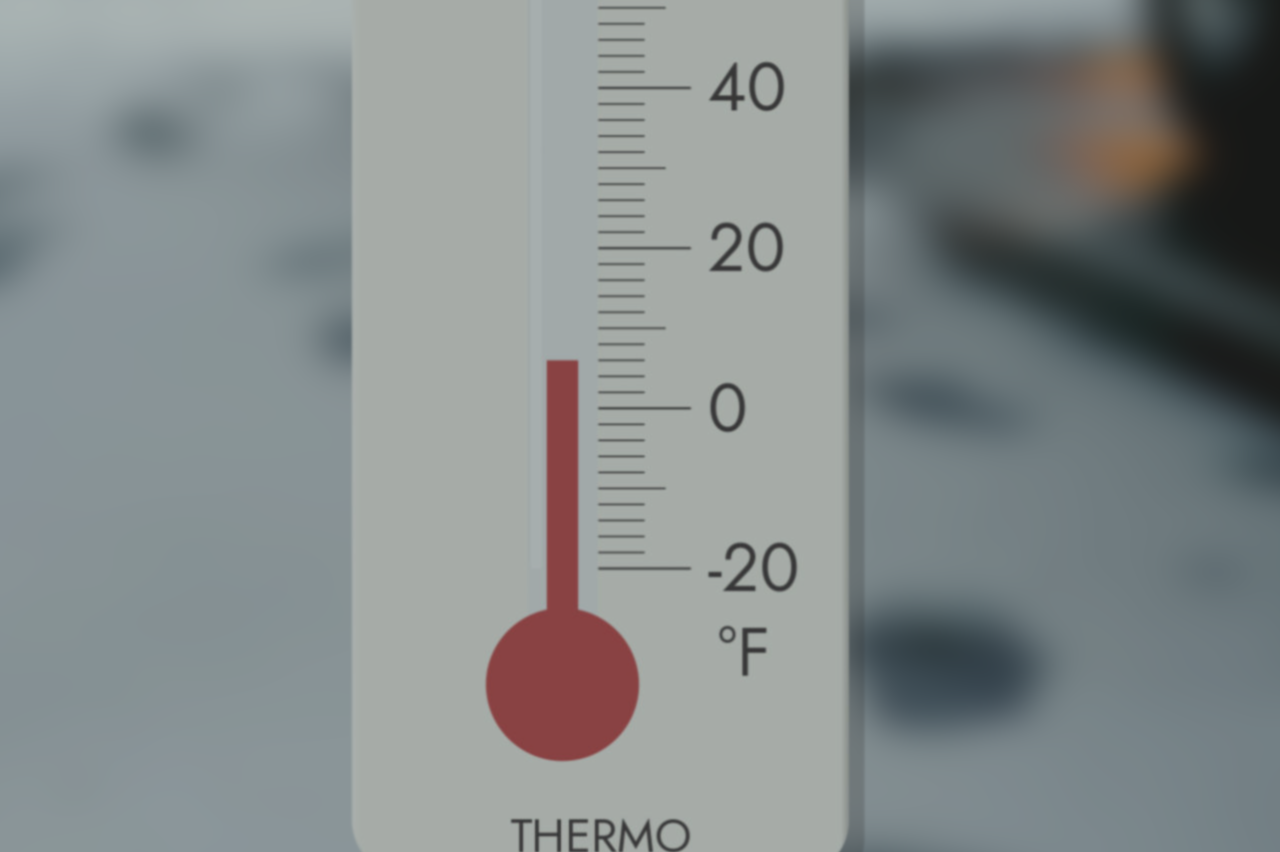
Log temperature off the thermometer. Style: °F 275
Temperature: °F 6
